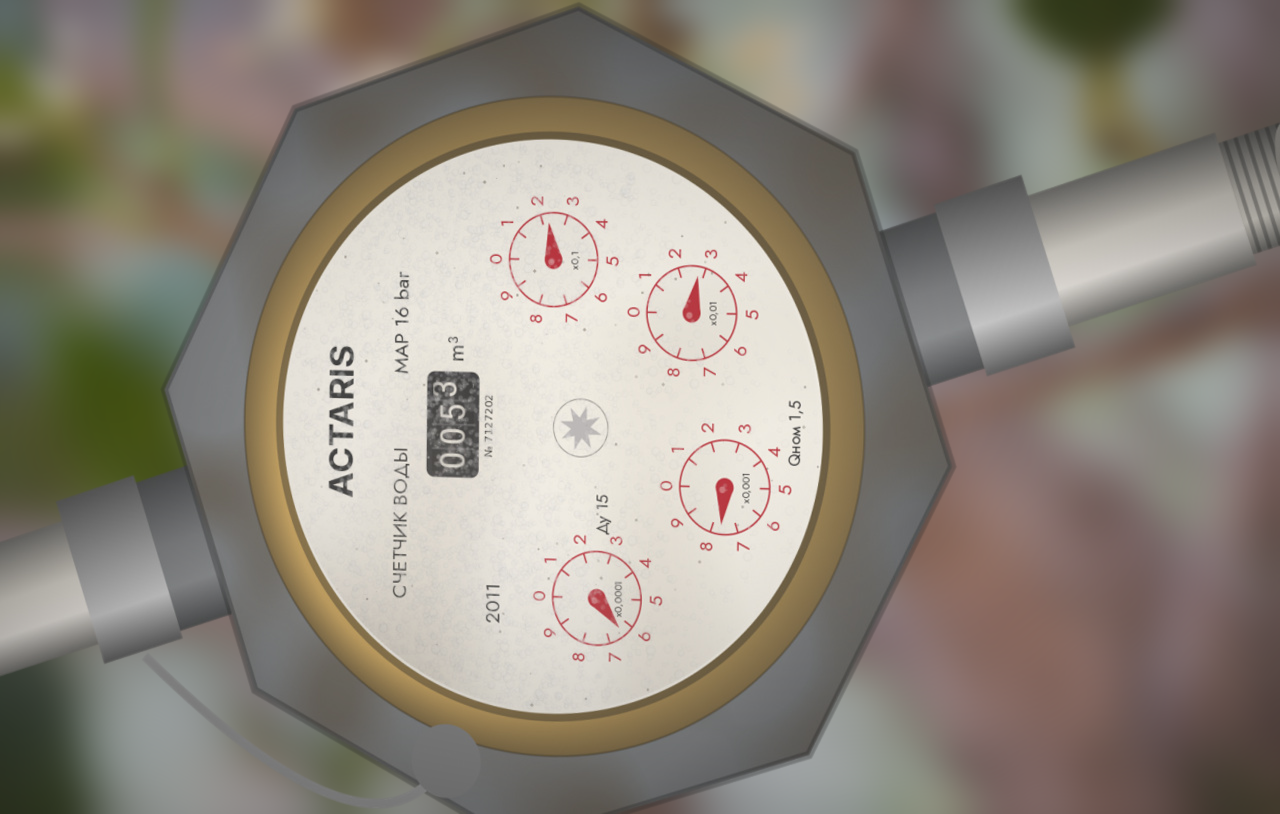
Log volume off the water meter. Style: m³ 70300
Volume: m³ 53.2276
